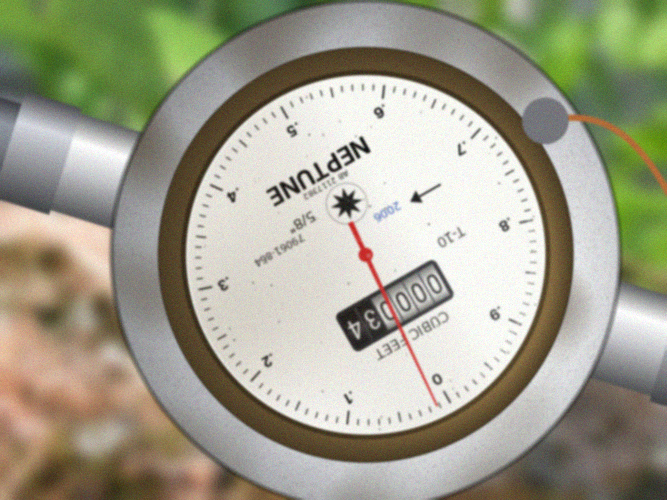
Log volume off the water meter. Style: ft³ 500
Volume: ft³ 34.01
